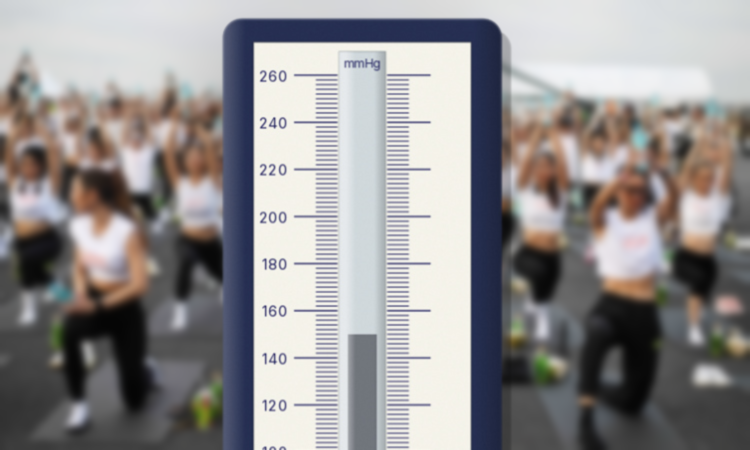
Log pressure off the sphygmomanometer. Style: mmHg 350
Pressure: mmHg 150
